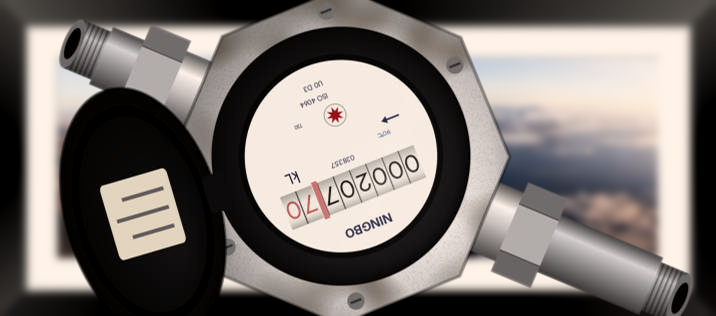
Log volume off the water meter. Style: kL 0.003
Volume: kL 207.70
